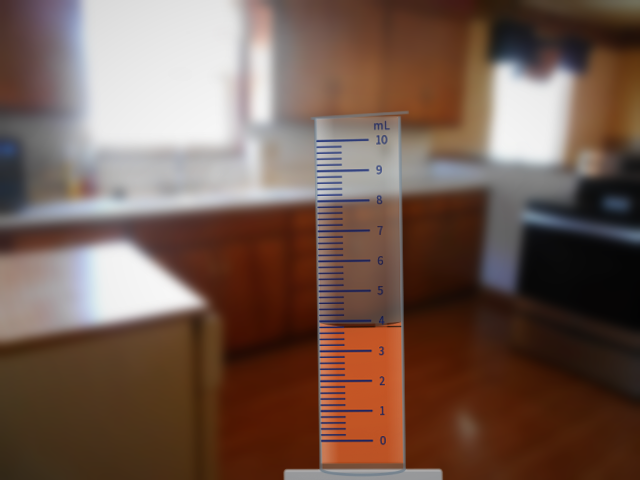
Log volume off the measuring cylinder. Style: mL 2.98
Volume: mL 3.8
